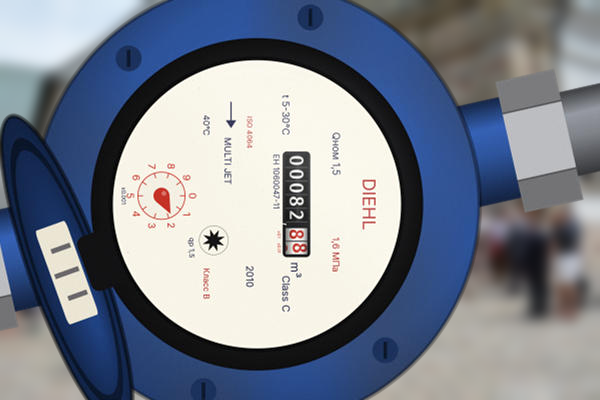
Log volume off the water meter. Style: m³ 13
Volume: m³ 82.881
